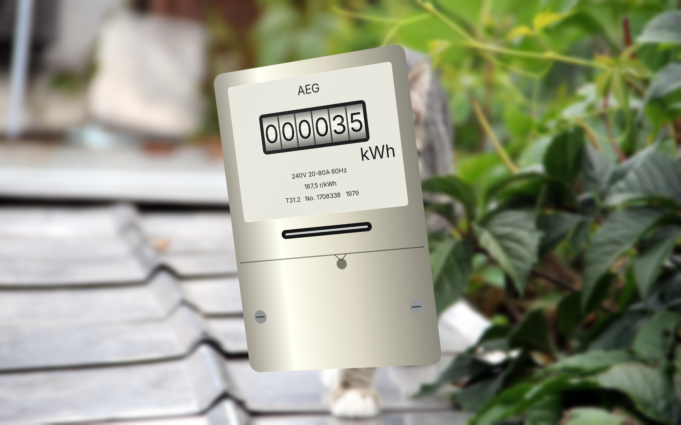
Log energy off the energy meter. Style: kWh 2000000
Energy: kWh 35
